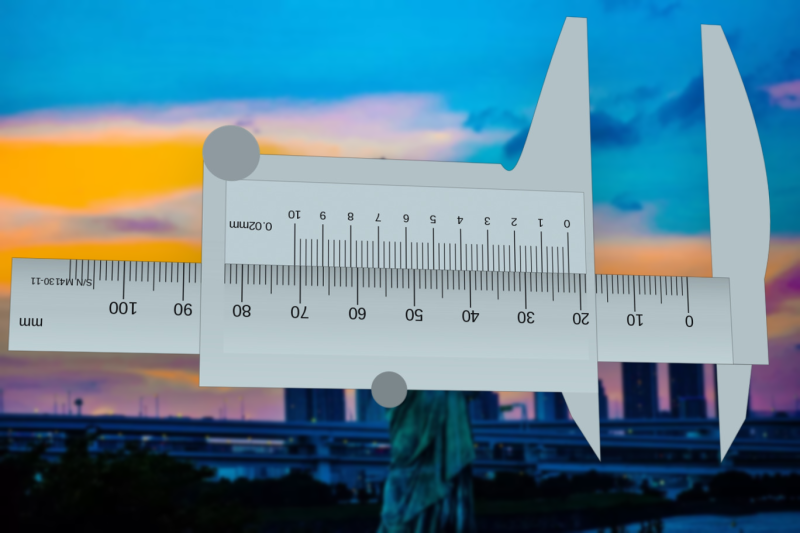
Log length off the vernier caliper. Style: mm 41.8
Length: mm 22.0
